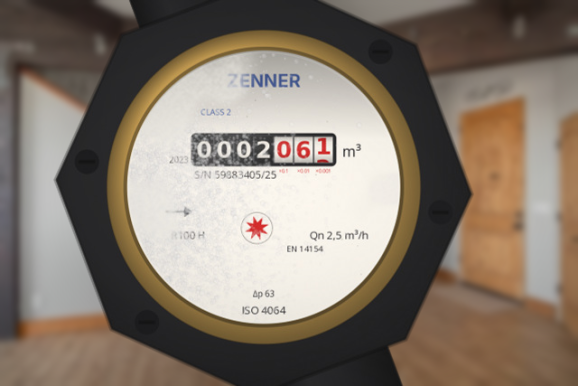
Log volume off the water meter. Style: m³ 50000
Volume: m³ 2.061
